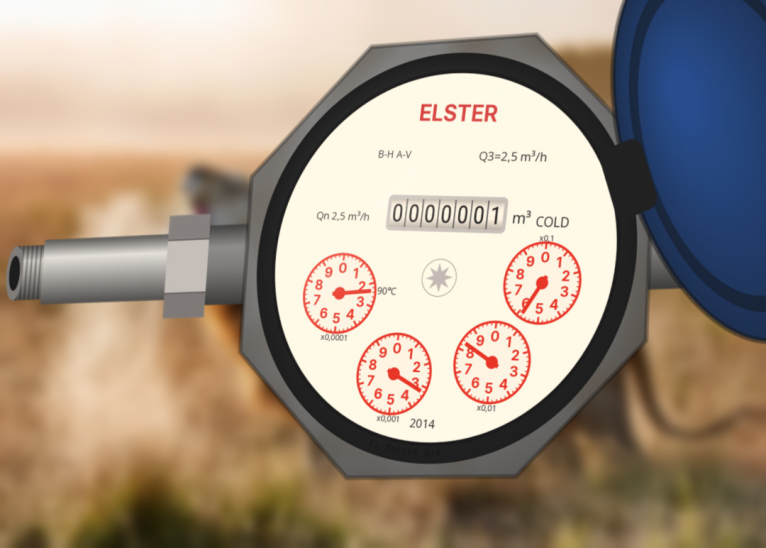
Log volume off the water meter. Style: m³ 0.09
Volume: m³ 1.5832
